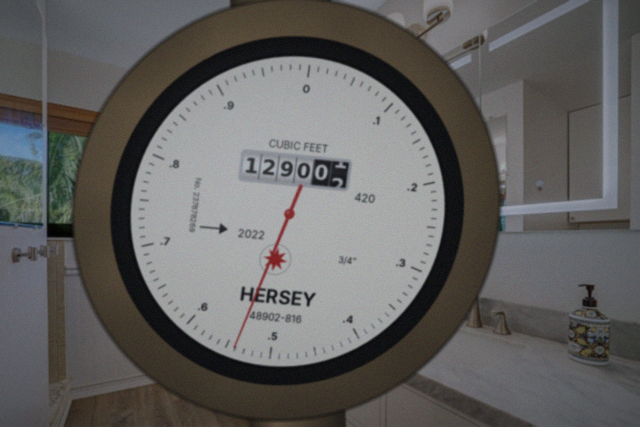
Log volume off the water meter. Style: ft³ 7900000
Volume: ft³ 129001.54
